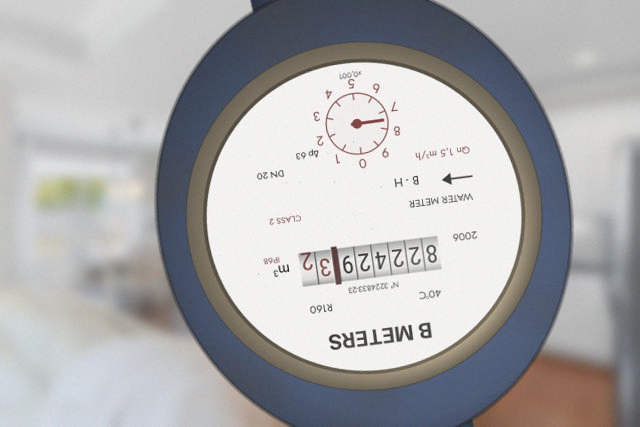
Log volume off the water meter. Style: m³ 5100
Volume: m³ 822429.317
